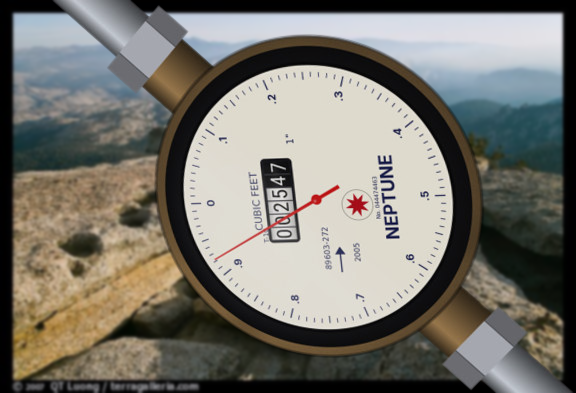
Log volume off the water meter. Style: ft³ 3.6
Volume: ft³ 2546.92
